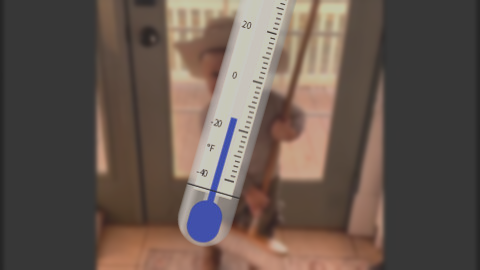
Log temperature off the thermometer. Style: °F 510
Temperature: °F -16
